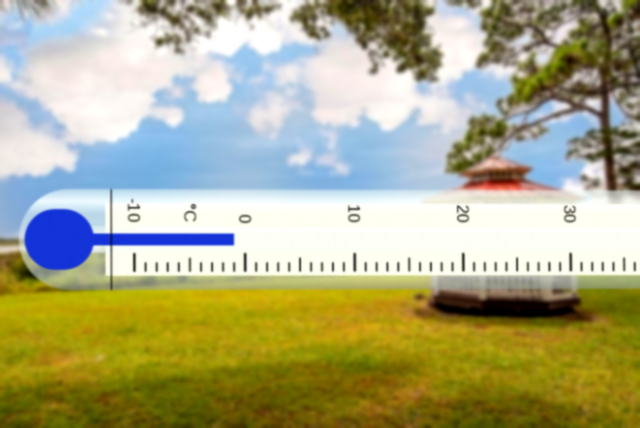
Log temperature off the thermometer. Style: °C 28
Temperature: °C -1
